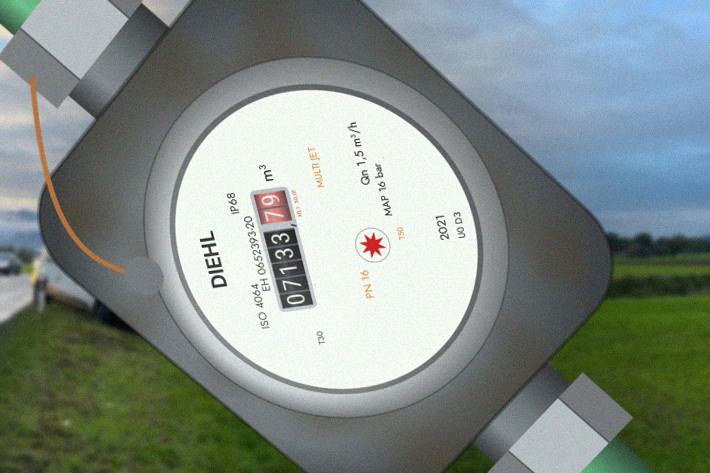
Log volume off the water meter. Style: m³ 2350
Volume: m³ 7133.79
